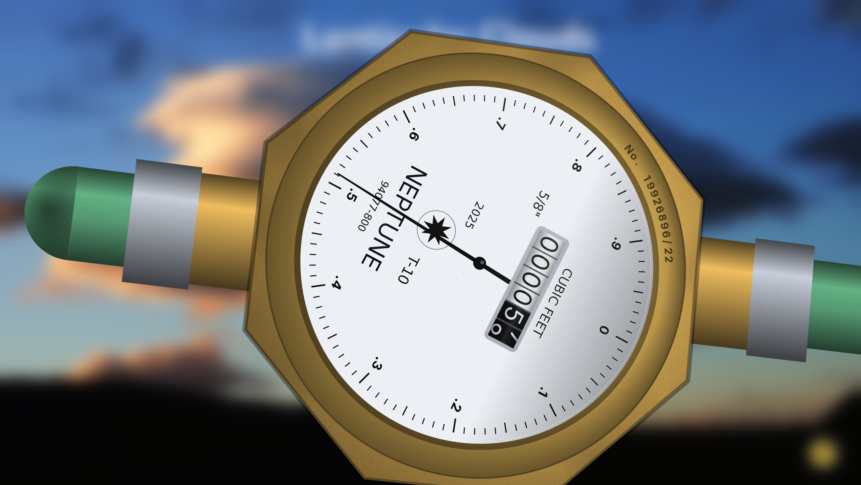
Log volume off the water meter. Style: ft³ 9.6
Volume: ft³ 57.51
